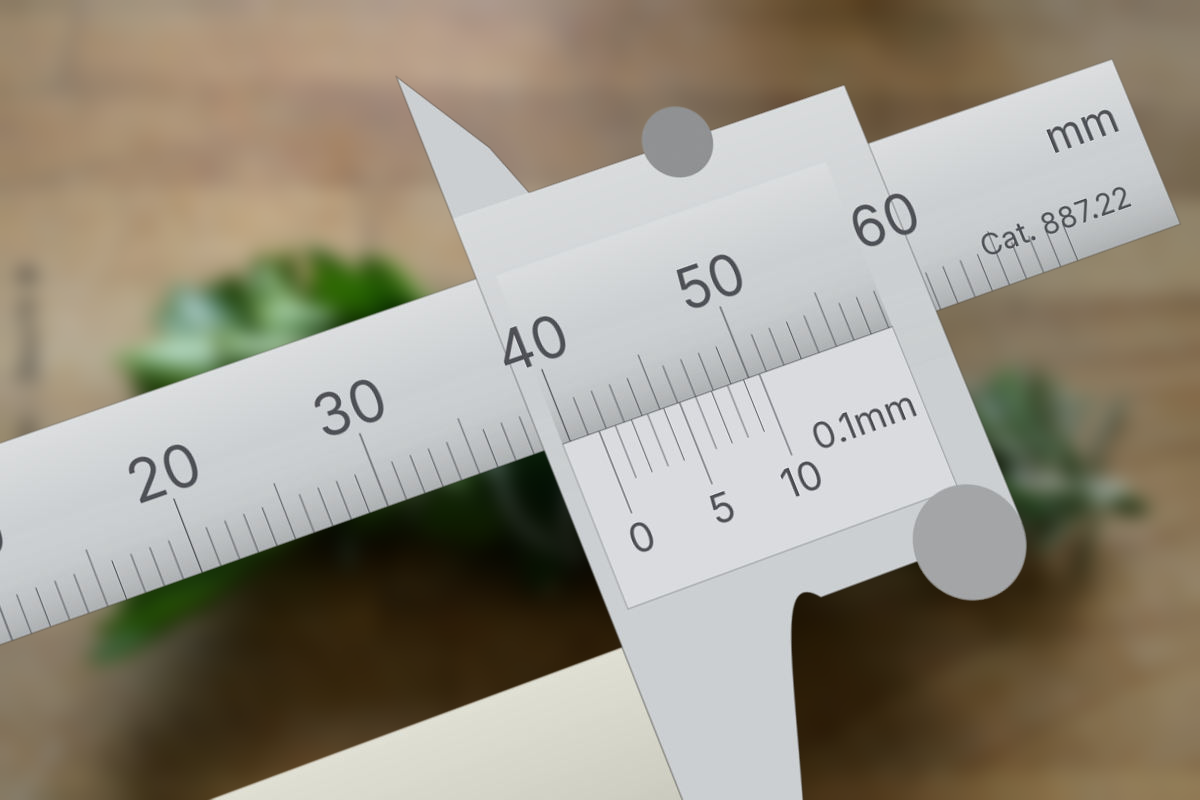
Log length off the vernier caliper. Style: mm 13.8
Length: mm 41.6
